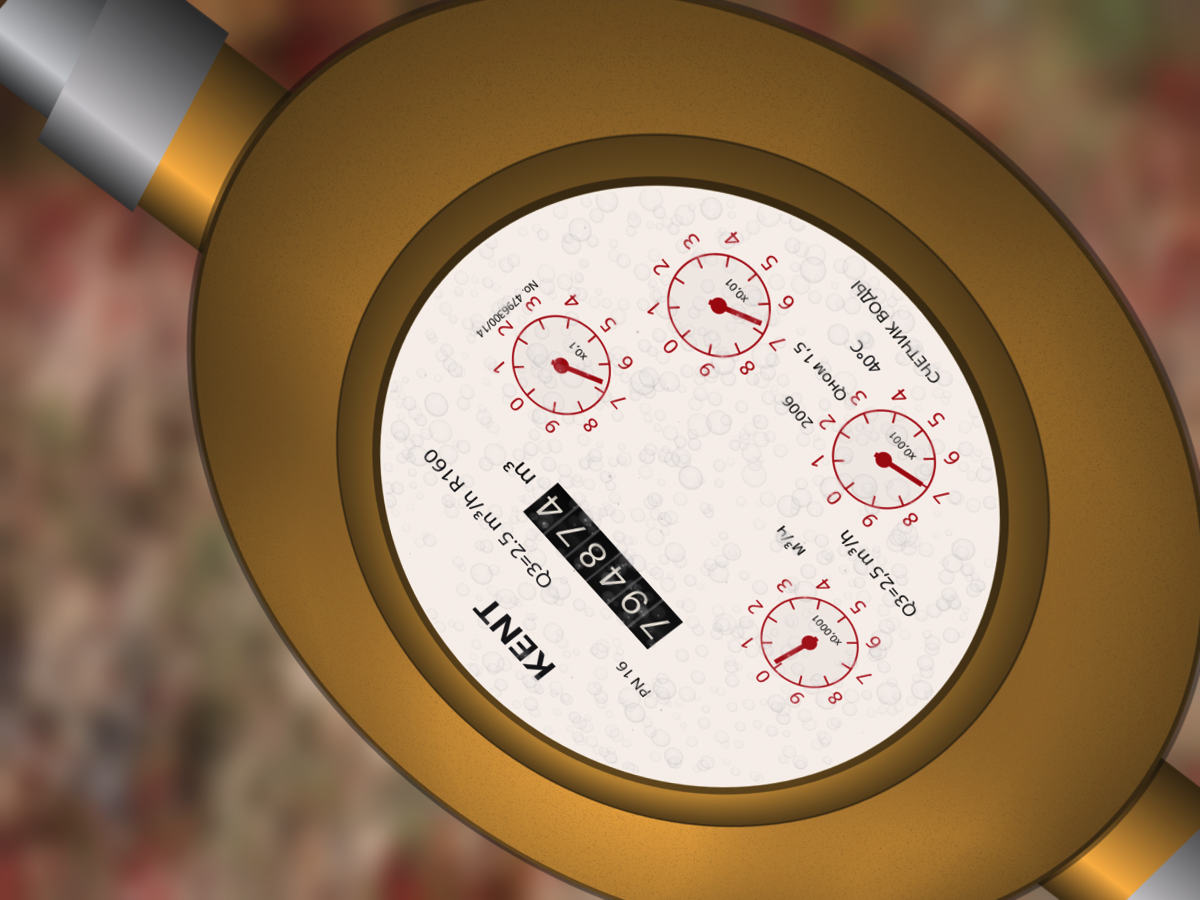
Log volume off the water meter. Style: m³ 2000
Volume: m³ 794874.6670
